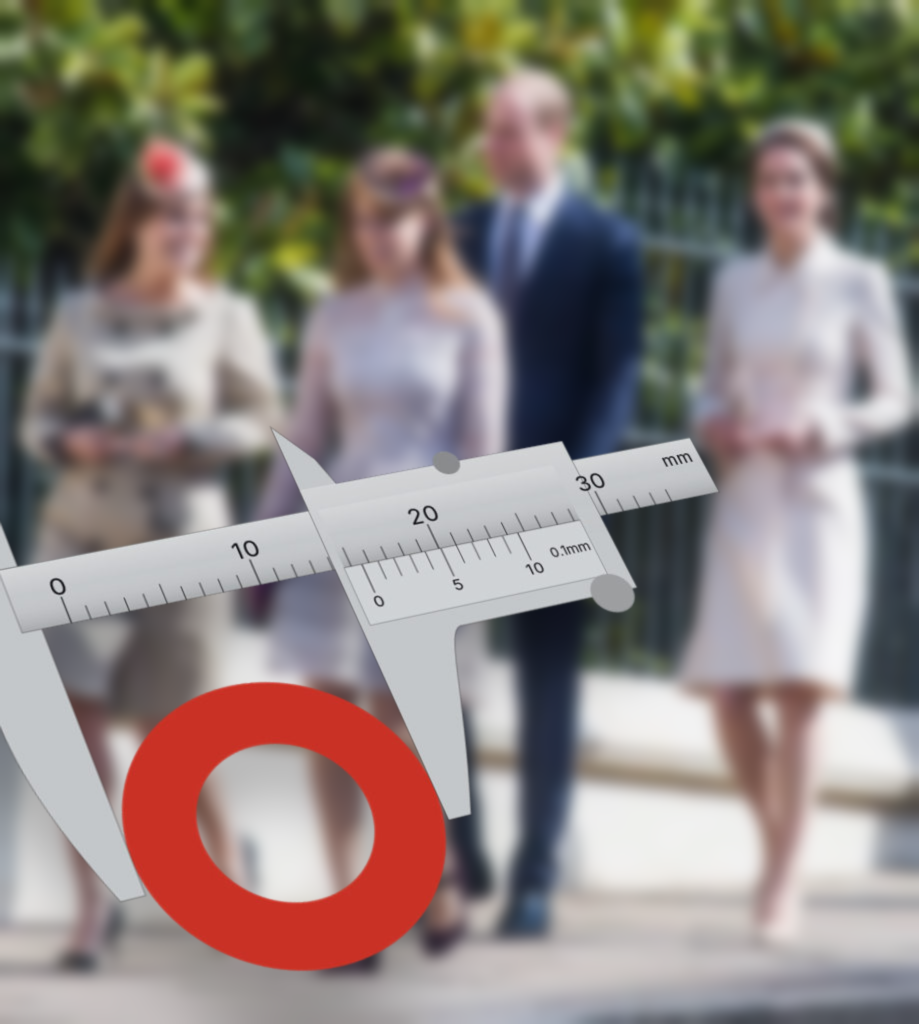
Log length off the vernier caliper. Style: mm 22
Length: mm 15.6
